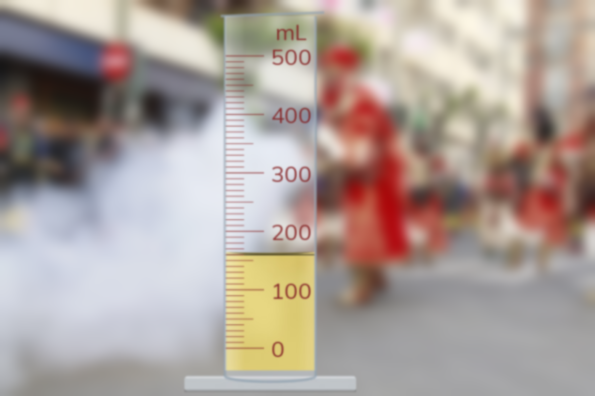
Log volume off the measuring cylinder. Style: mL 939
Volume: mL 160
